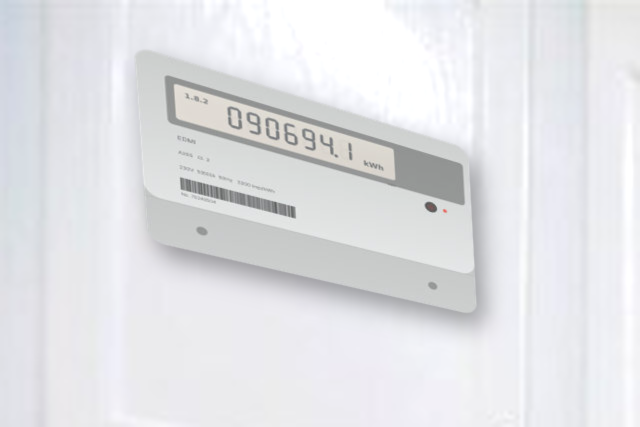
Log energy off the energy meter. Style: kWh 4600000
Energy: kWh 90694.1
